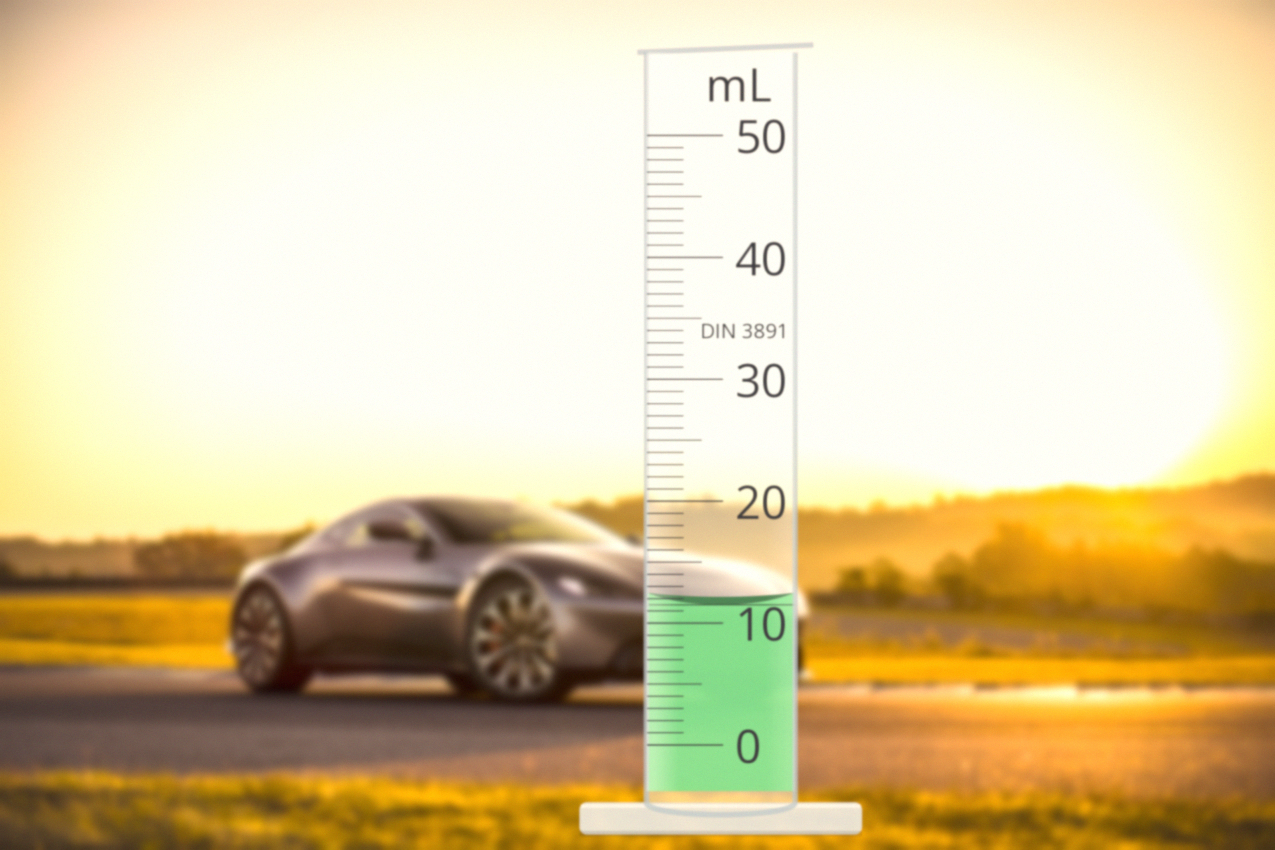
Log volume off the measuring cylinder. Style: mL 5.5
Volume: mL 11.5
